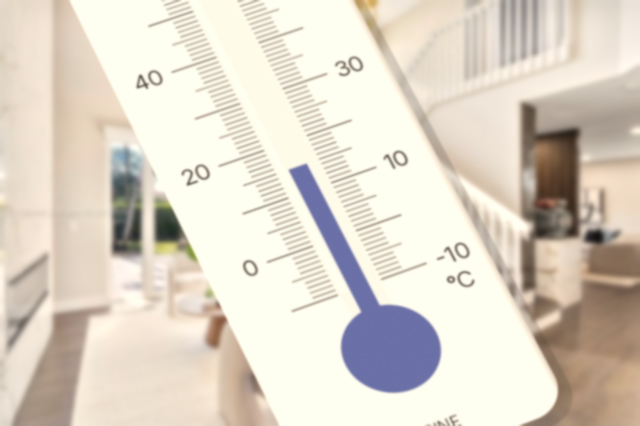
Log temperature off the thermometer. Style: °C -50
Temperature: °C 15
